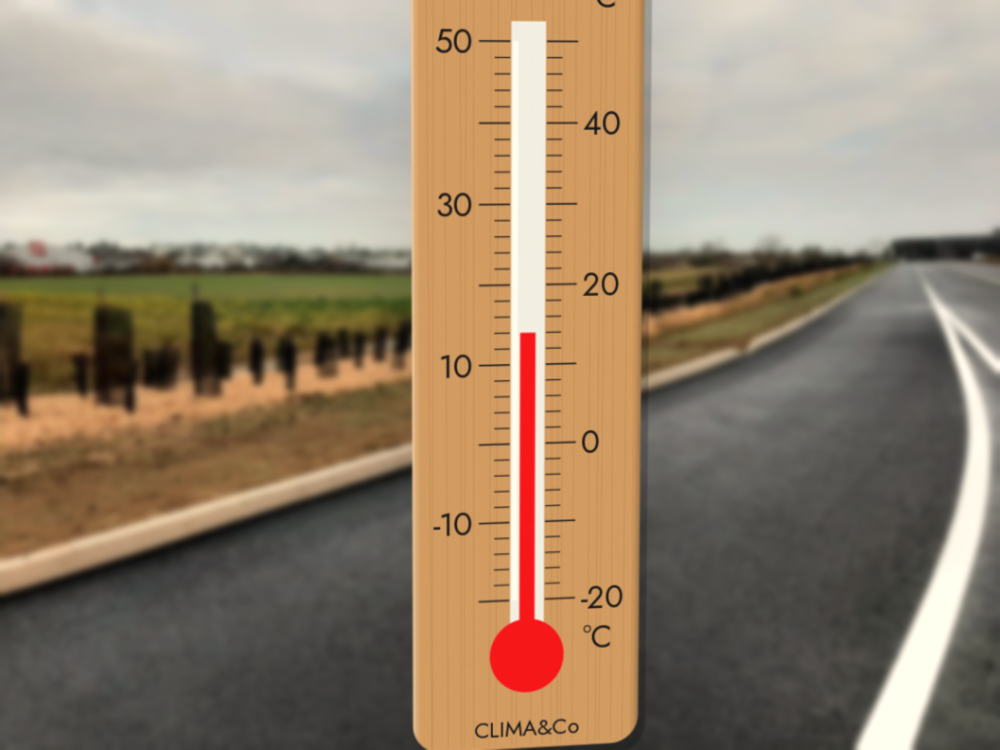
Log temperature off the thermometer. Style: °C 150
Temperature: °C 14
